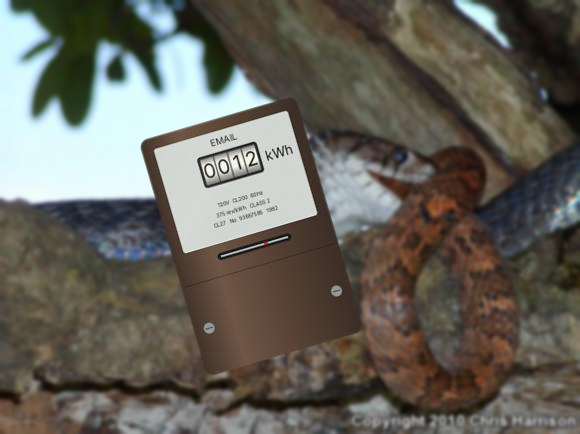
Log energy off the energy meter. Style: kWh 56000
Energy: kWh 12
